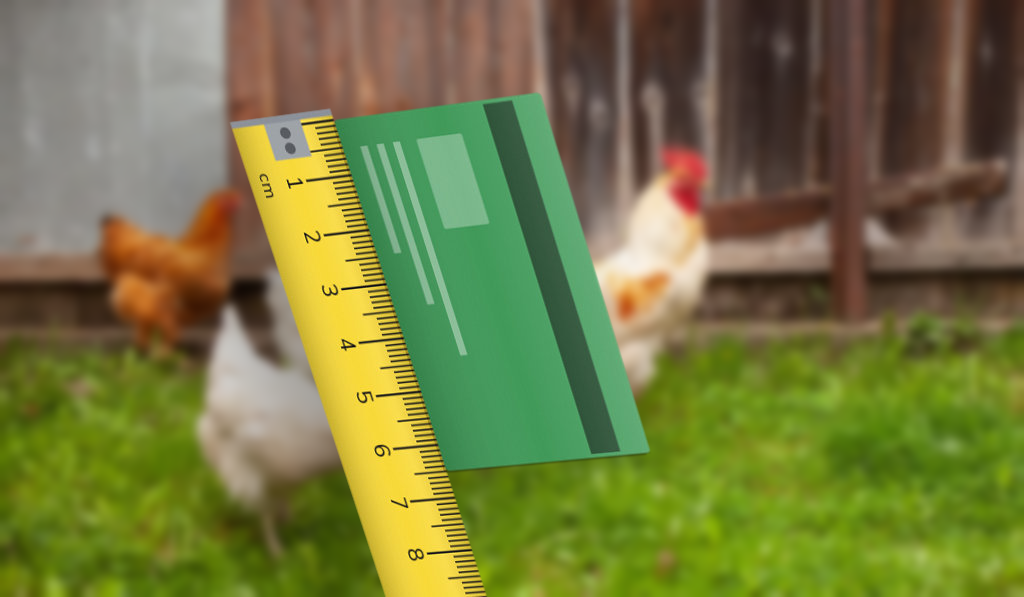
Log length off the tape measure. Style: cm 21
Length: cm 6.5
